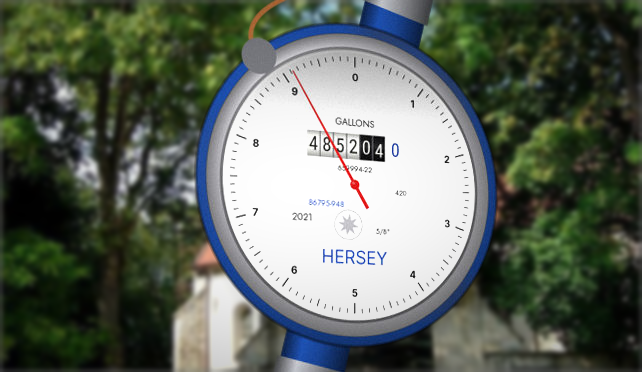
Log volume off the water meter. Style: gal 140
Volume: gal 4852039.1
